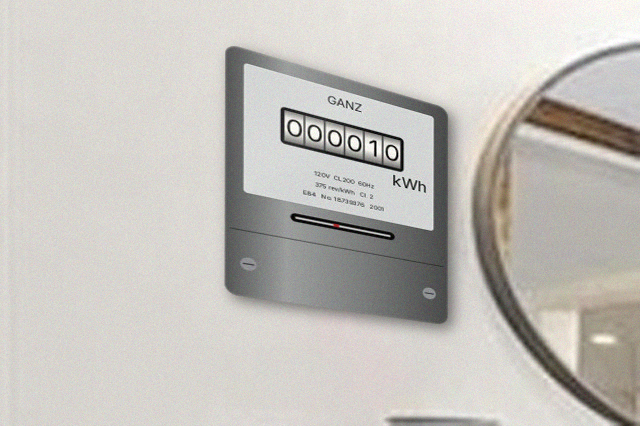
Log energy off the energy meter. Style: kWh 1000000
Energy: kWh 10
